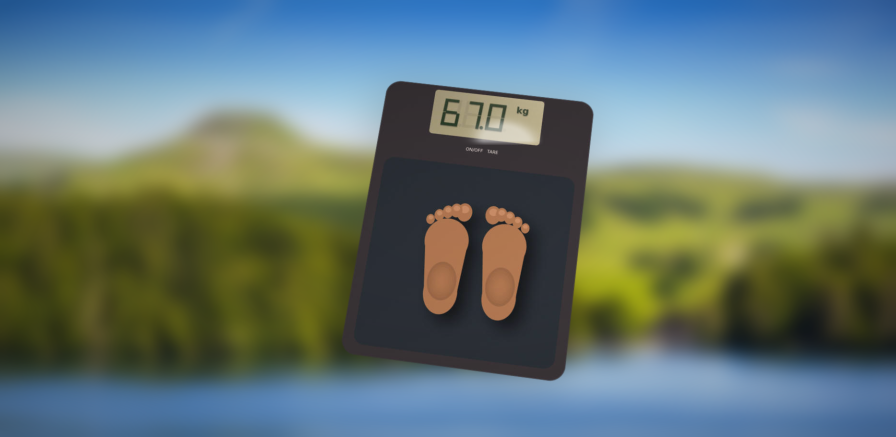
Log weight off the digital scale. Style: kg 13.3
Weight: kg 67.0
